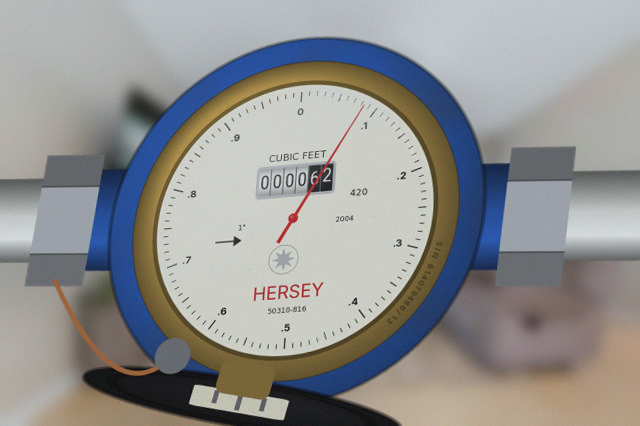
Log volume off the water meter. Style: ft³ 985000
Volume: ft³ 62.08
